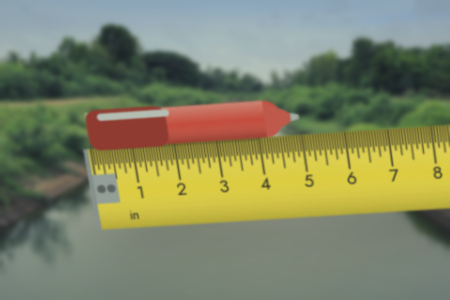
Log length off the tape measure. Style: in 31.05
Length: in 5
